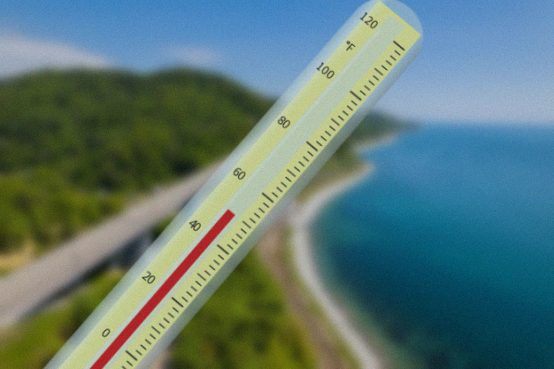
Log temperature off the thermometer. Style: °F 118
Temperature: °F 50
